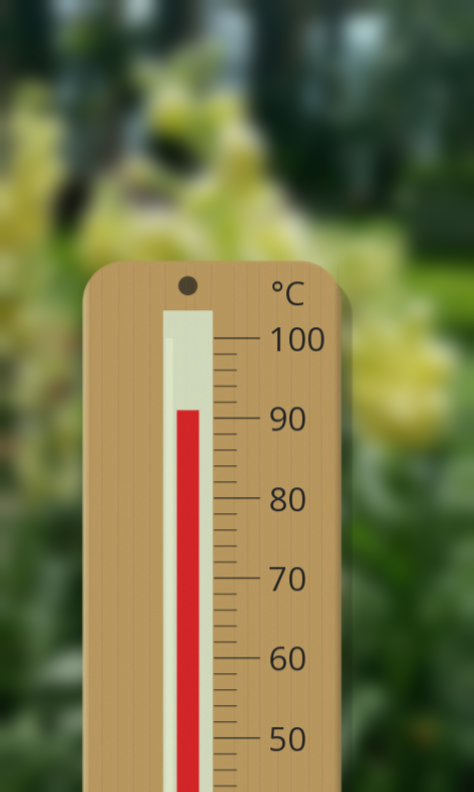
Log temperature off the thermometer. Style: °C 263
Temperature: °C 91
